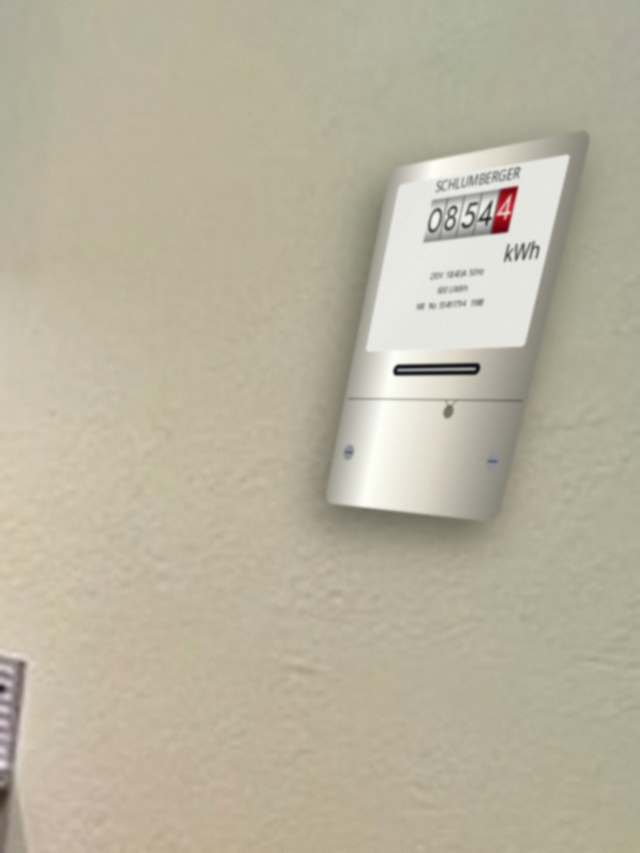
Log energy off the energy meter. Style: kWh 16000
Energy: kWh 854.4
